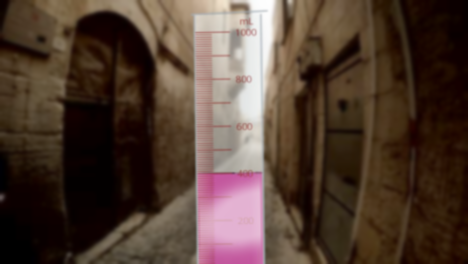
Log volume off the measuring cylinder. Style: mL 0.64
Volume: mL 400
